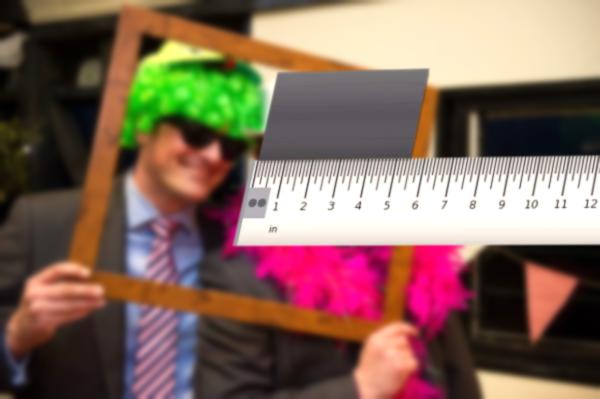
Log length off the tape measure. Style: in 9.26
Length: in 5.5
